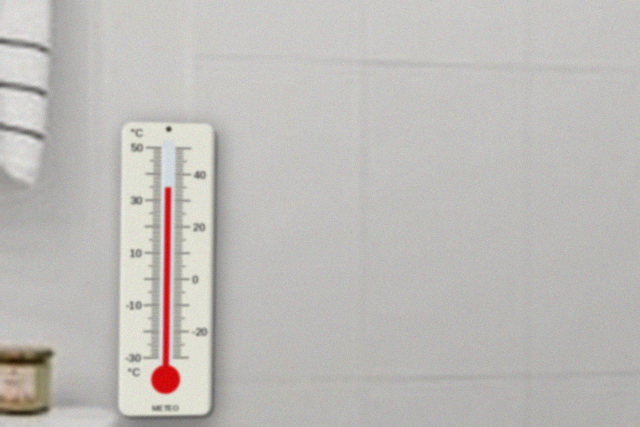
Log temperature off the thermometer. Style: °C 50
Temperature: °C 35
